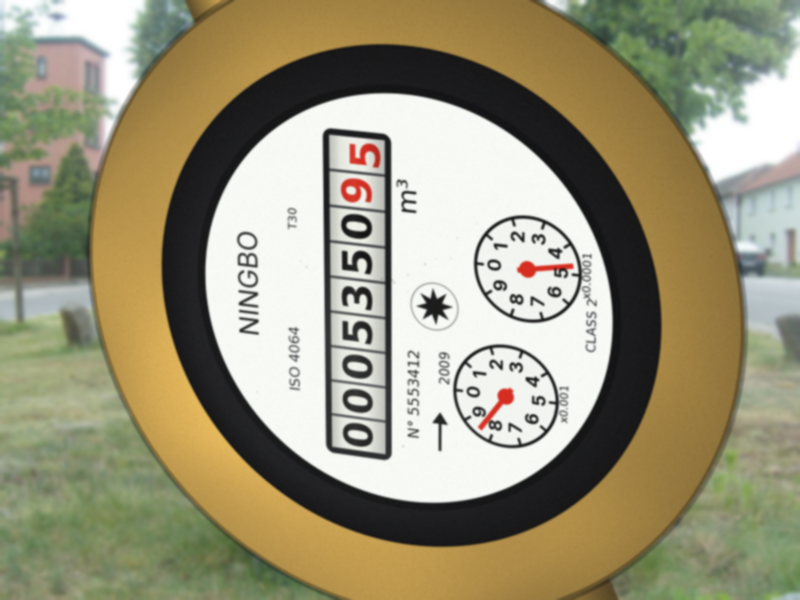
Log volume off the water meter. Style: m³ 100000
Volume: m³ 5350.9484
